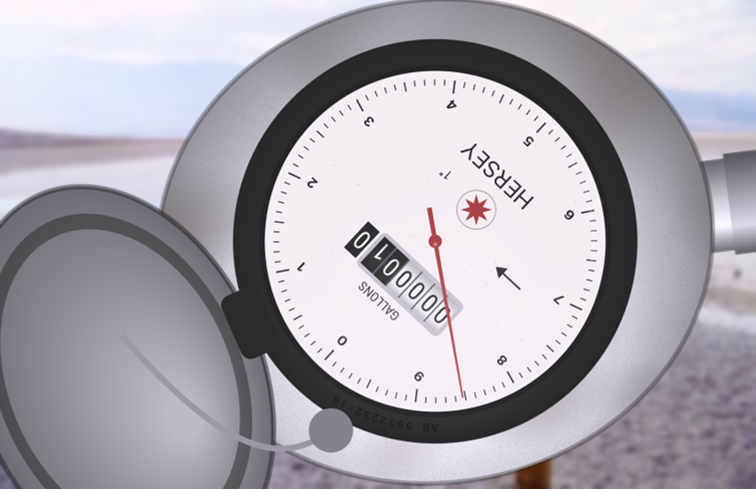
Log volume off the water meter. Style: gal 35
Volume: gal 8.5
